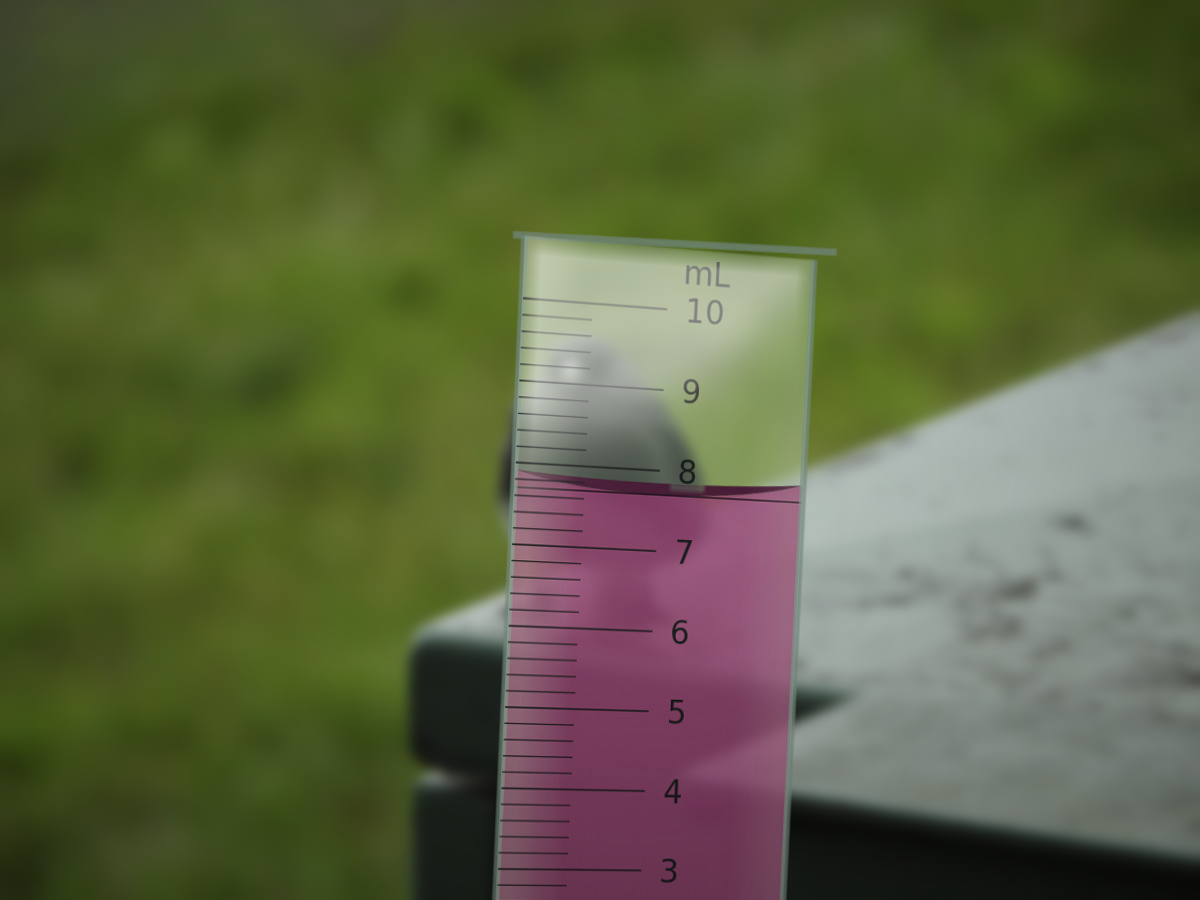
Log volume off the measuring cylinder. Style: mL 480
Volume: mL 7.7
